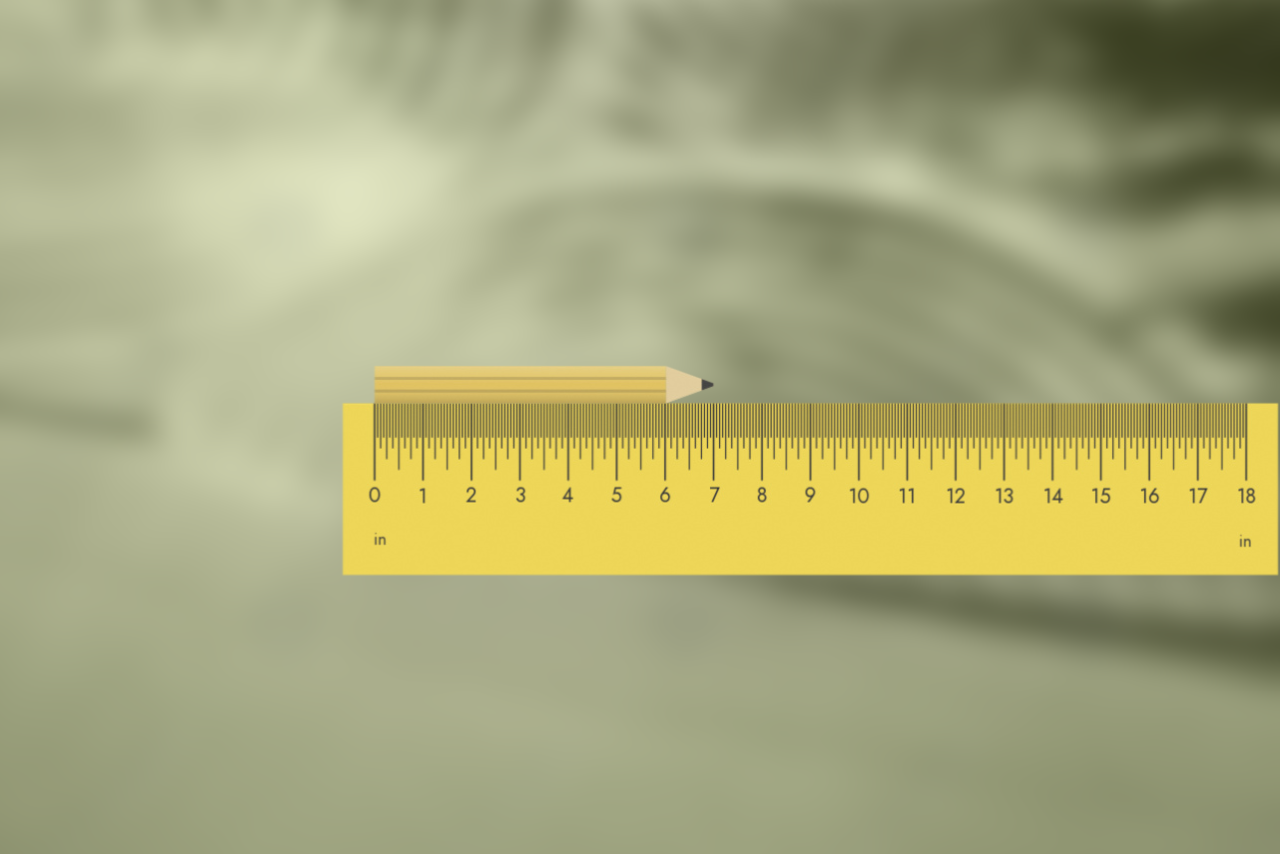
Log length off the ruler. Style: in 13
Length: in 7
